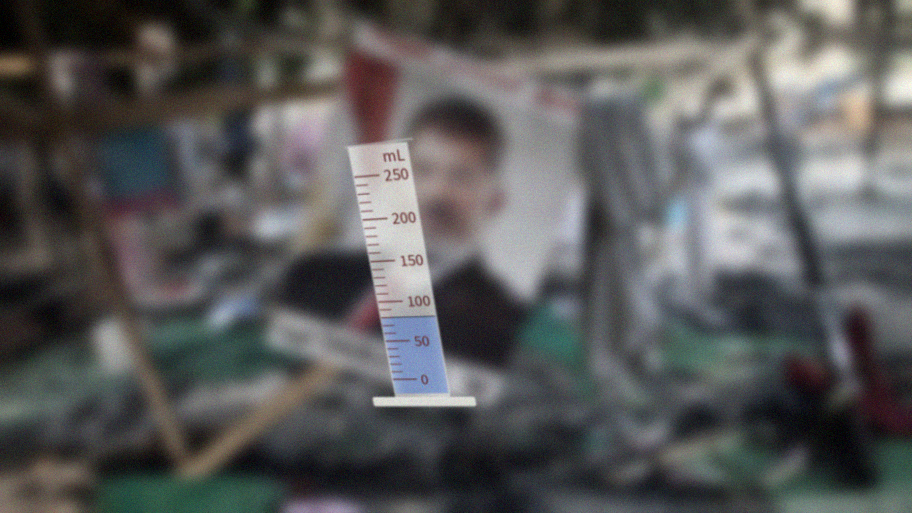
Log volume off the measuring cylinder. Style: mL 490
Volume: mL 80
